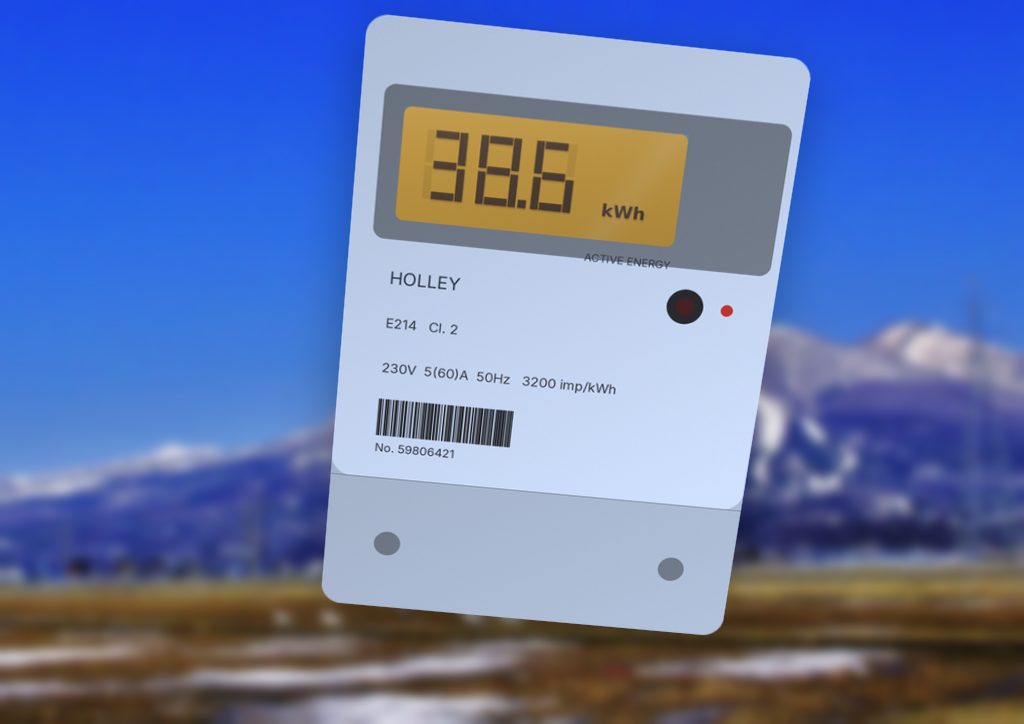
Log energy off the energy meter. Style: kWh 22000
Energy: kWh 38.6
